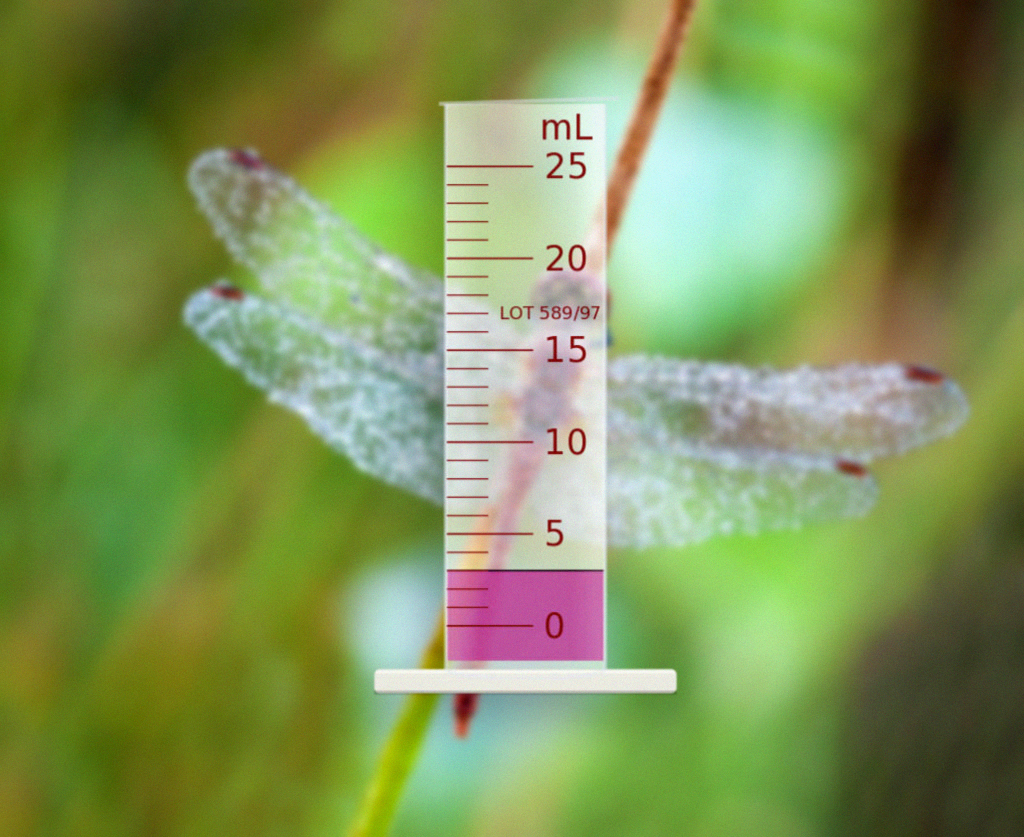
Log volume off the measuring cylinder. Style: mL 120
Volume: mL 3
